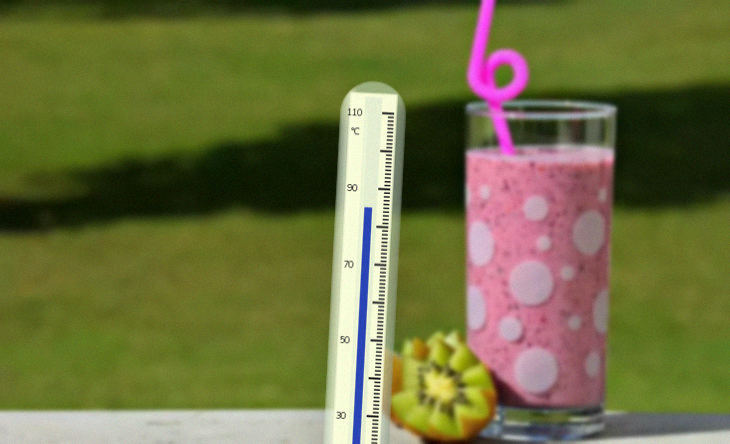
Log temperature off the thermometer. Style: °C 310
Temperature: °C 85
